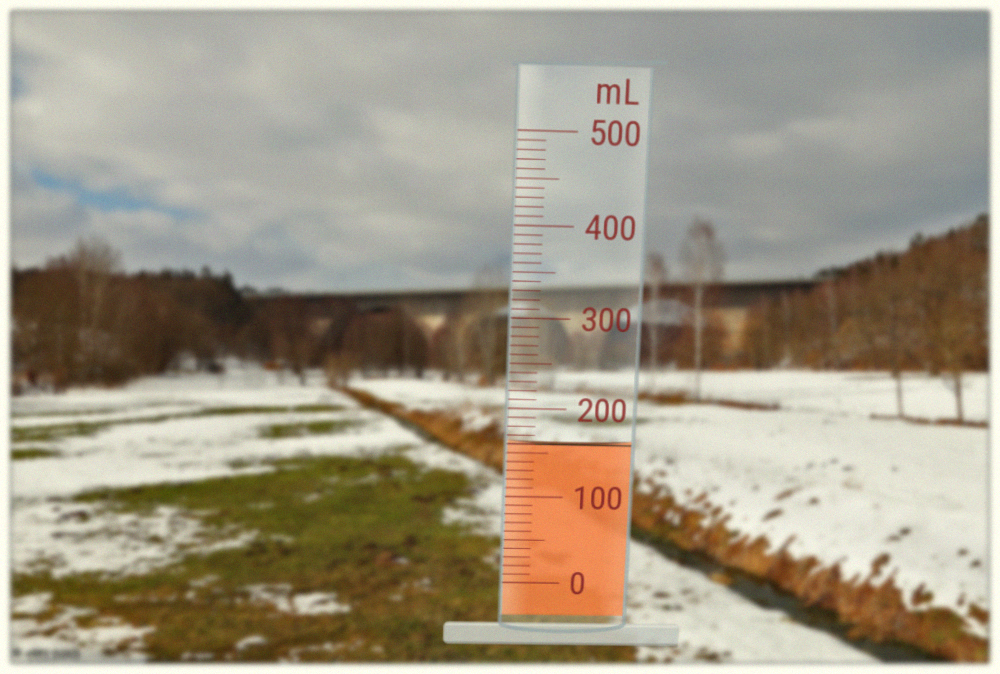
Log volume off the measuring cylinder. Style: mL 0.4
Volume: mL 160
